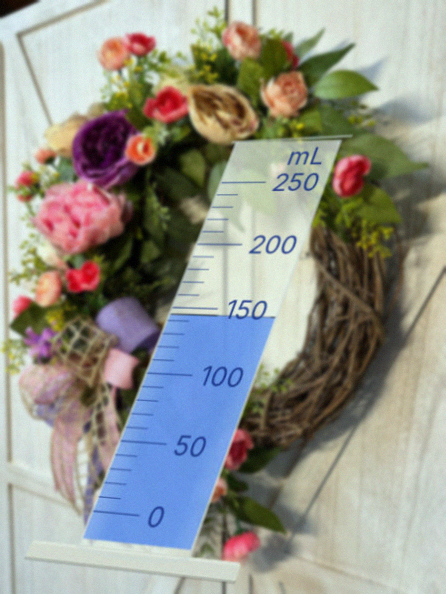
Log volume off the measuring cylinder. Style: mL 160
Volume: mL 145
